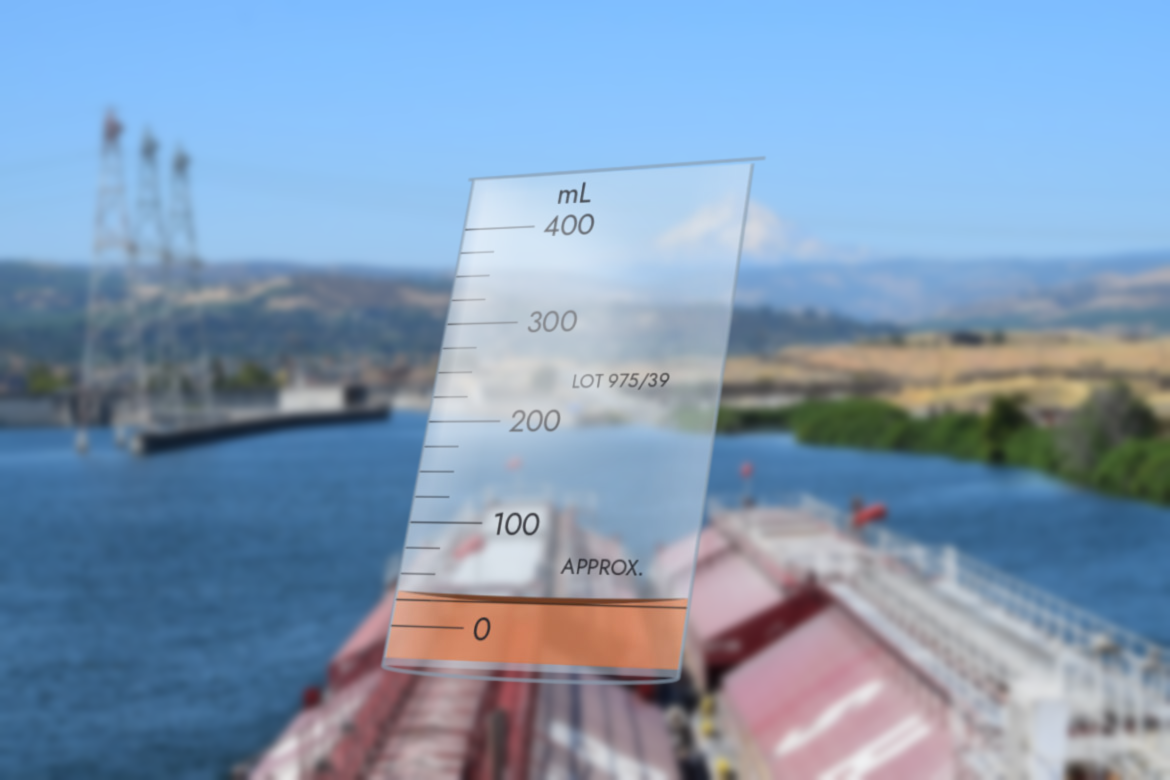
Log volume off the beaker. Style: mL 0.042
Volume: mL 25
